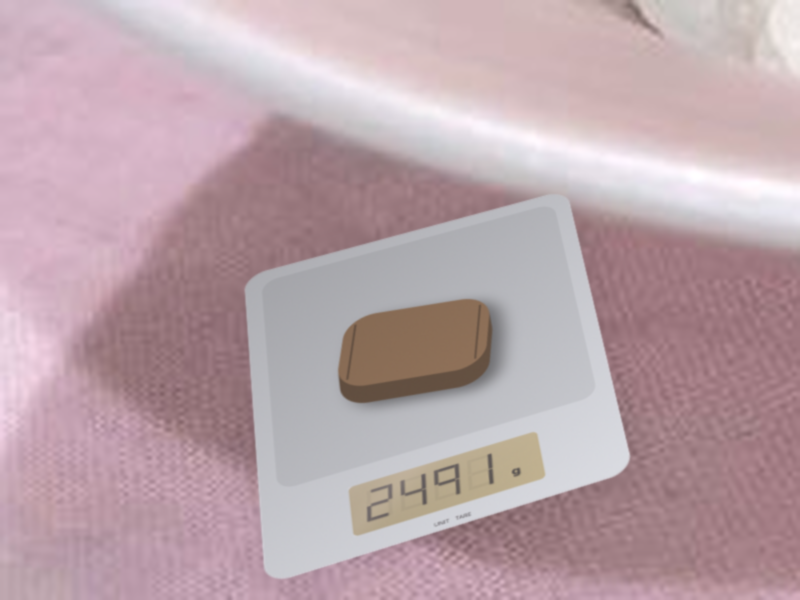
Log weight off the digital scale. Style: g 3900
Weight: g 2491
